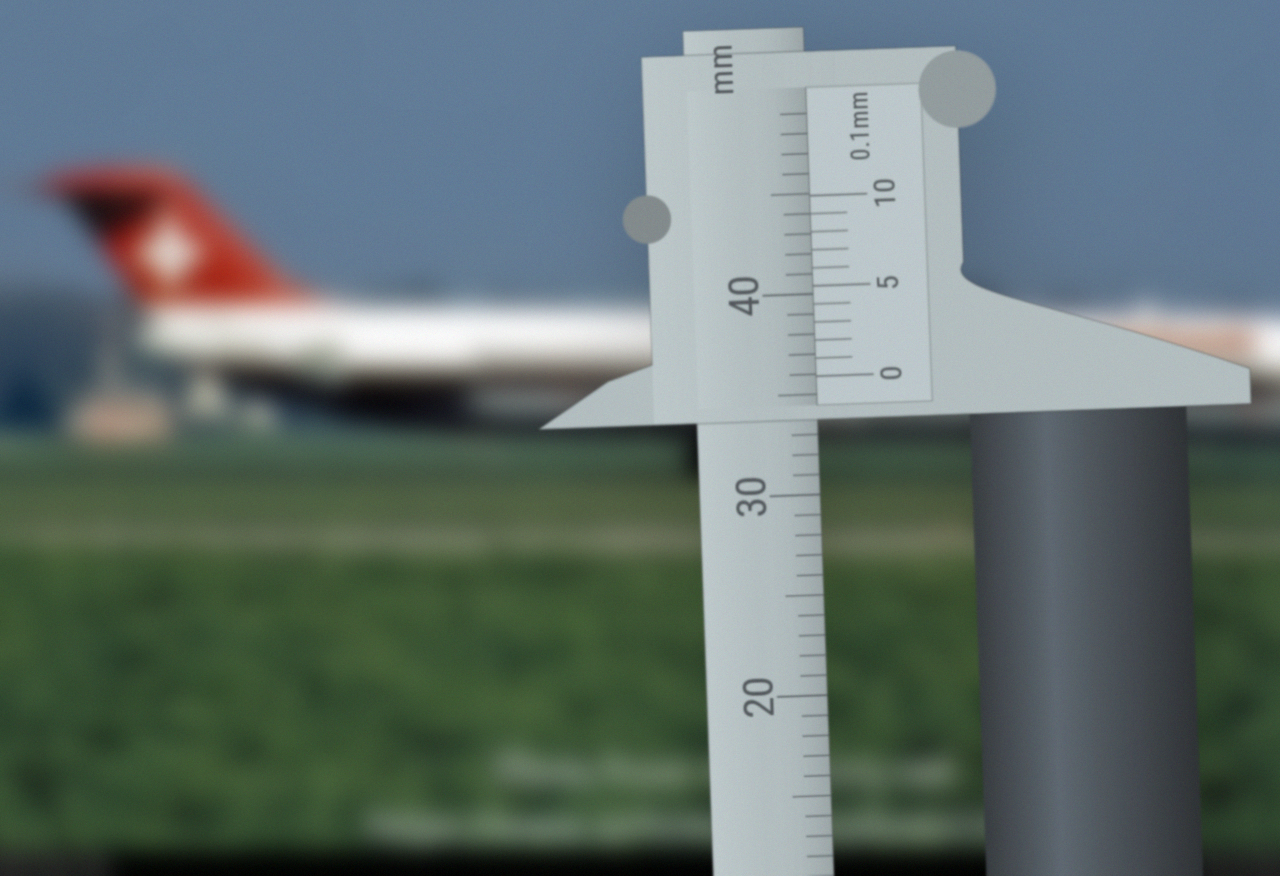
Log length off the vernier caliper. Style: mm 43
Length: mm 35.9
